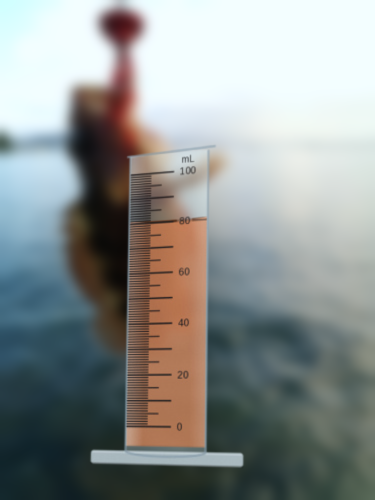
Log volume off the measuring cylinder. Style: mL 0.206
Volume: mL 80
